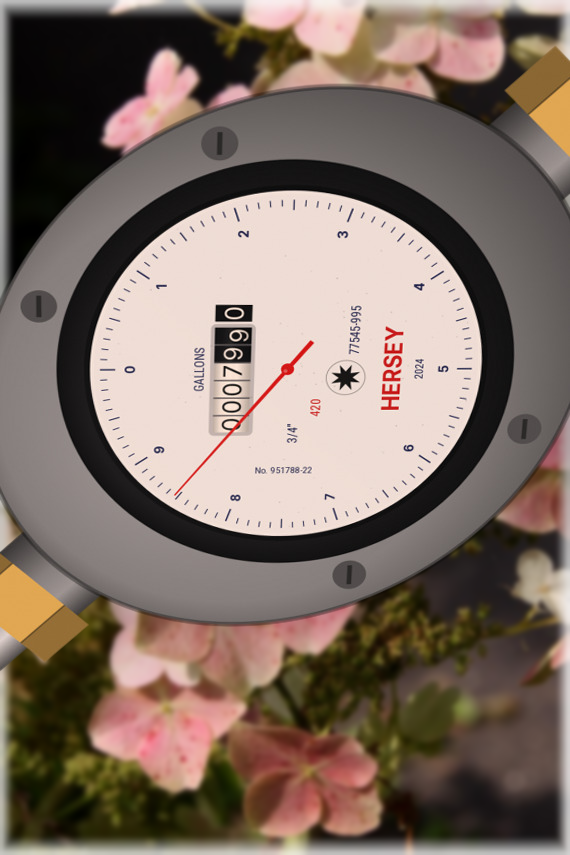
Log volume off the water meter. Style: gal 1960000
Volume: gal 7988.5
